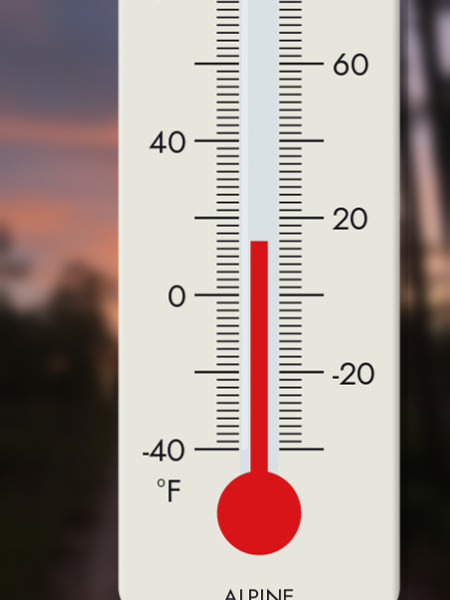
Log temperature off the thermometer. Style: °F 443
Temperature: °F 14
